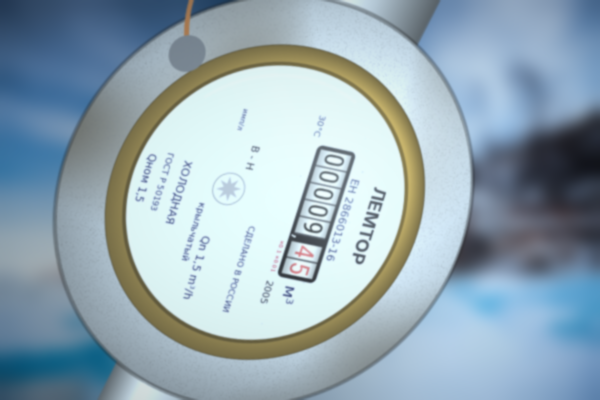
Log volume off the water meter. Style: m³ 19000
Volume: m³ 9.45
